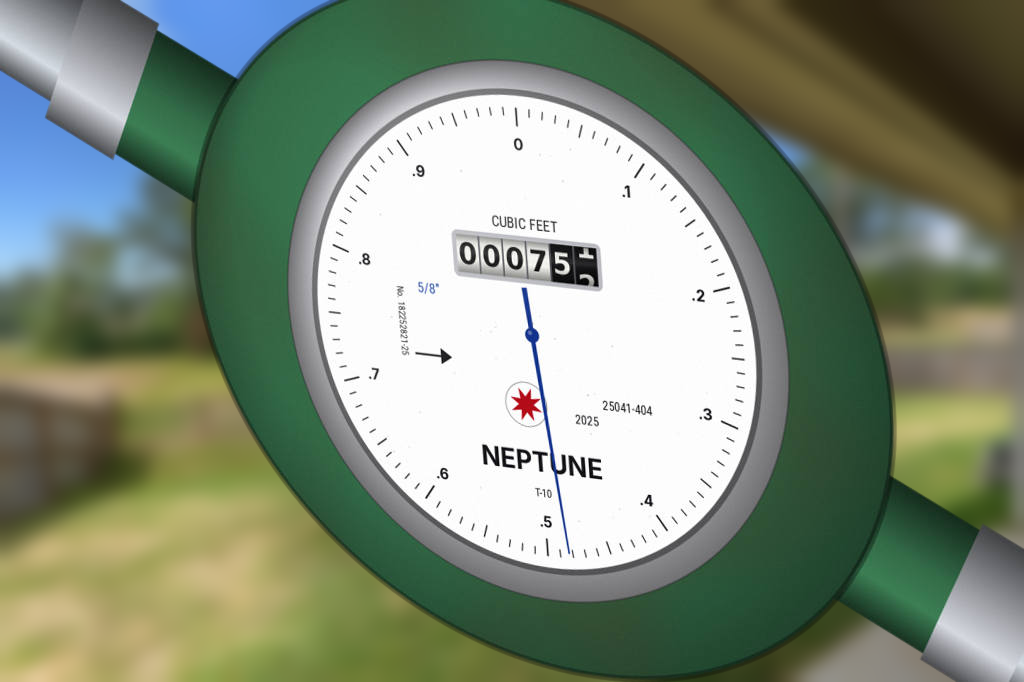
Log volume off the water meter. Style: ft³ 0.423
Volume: ft³ 751.48
